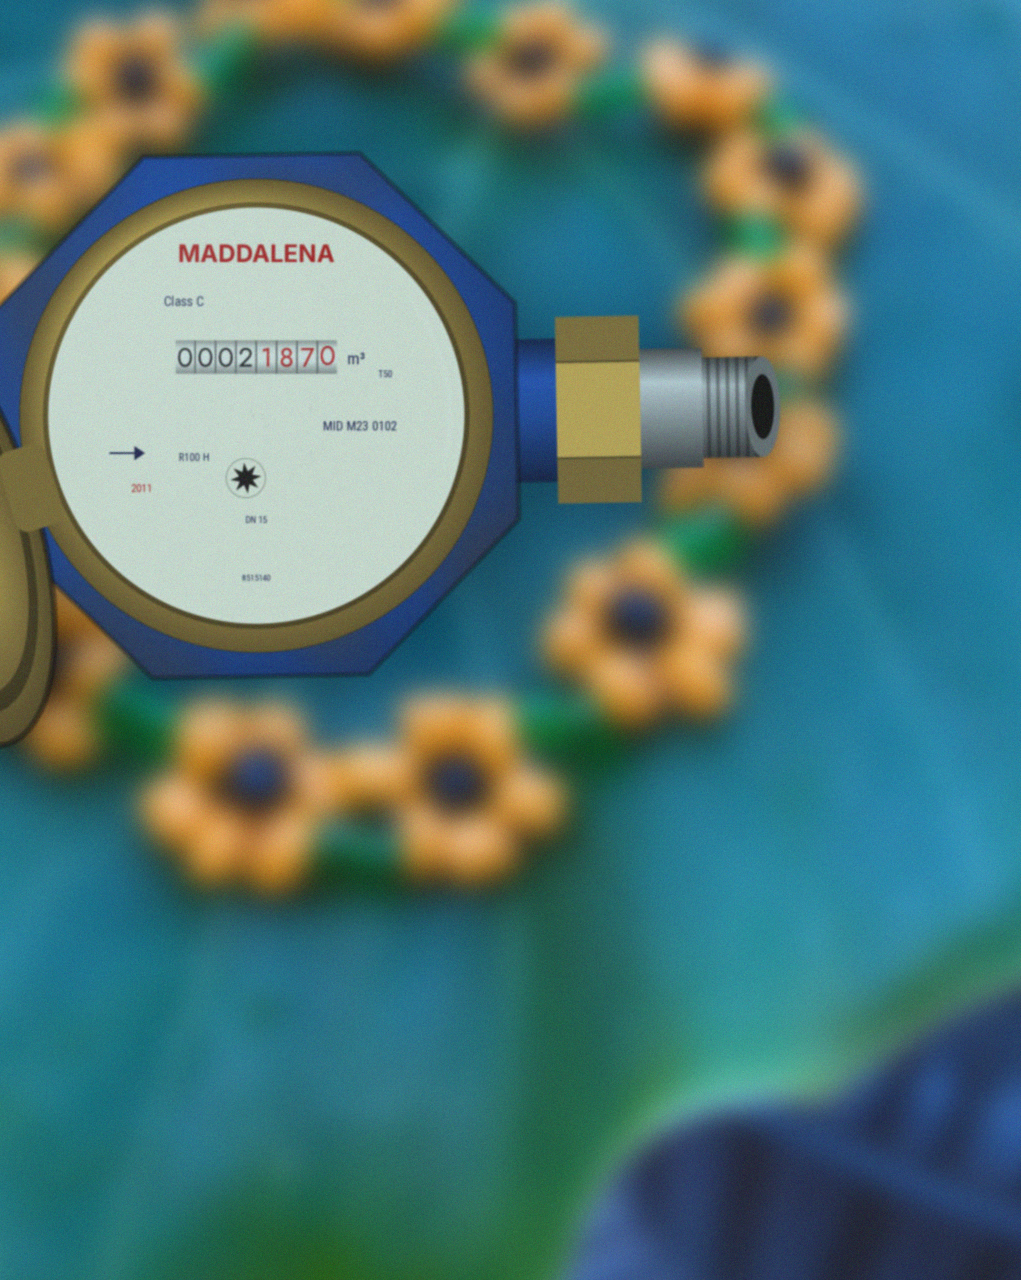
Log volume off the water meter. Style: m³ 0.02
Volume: m³ 2.1870
